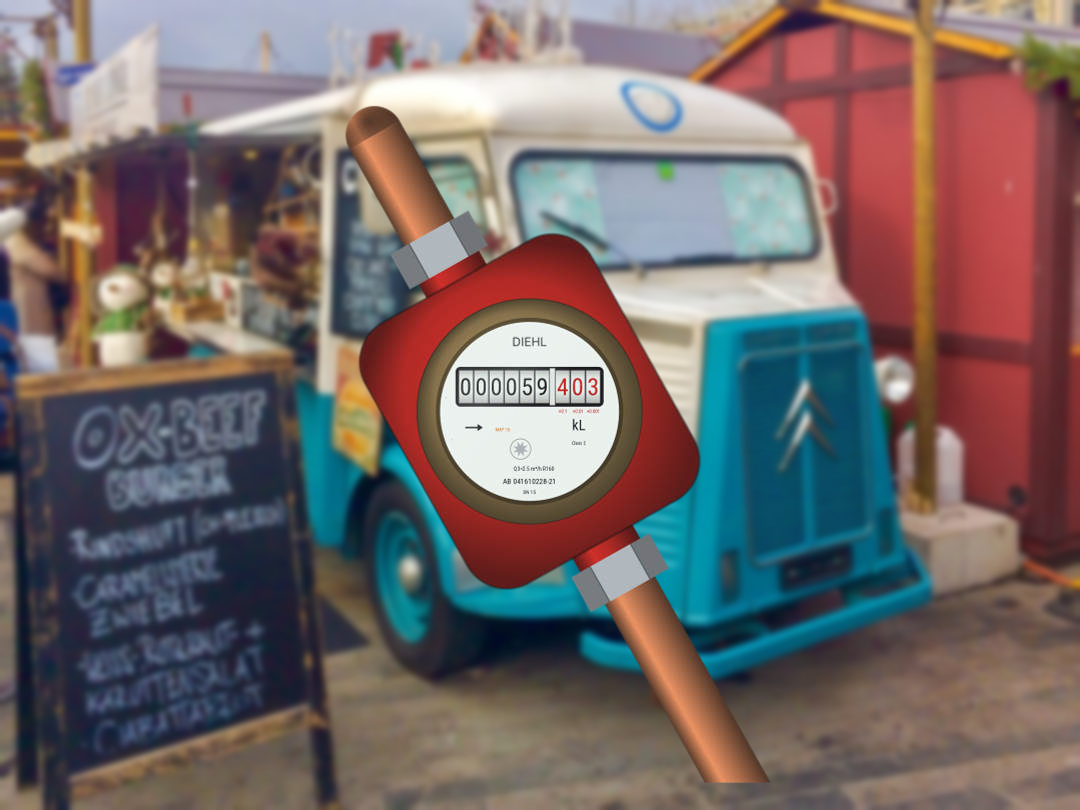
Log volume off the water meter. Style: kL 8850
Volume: kL 59.403
